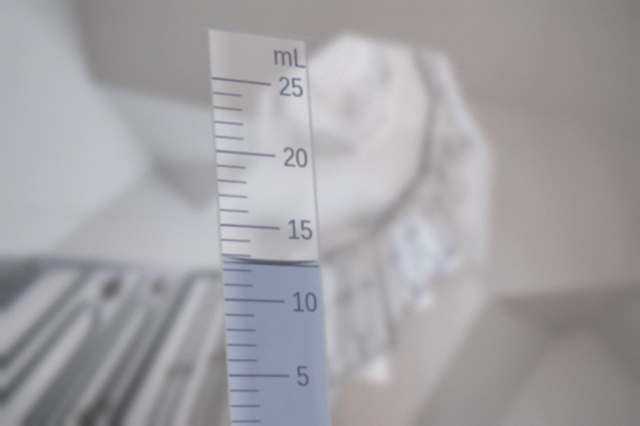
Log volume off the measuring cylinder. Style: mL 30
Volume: mL 12.5
